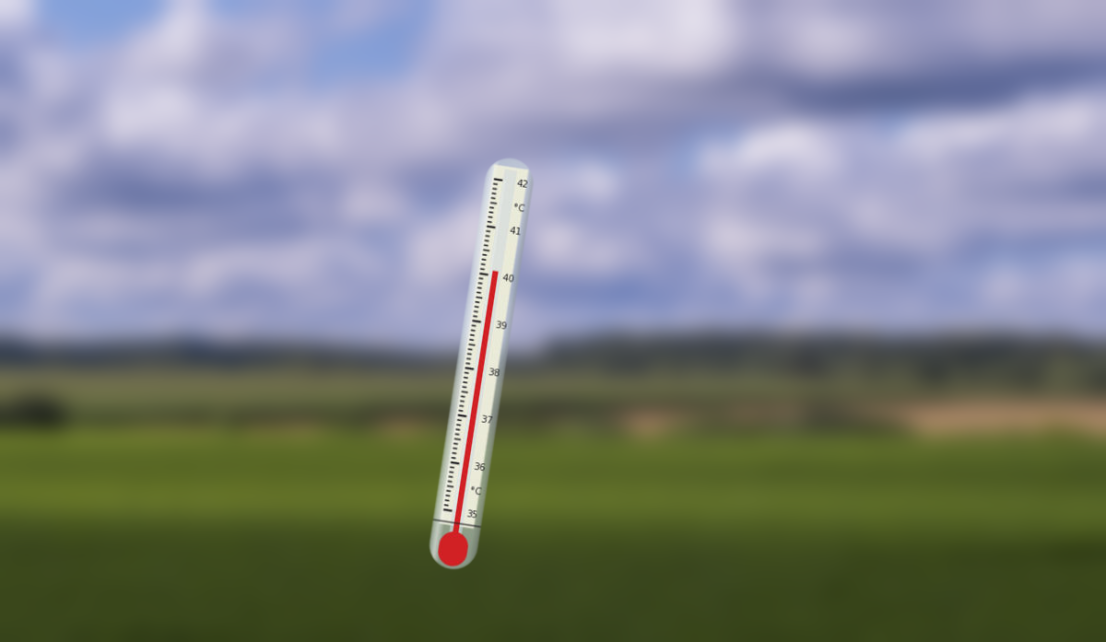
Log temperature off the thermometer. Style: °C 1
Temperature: °C 40.1
